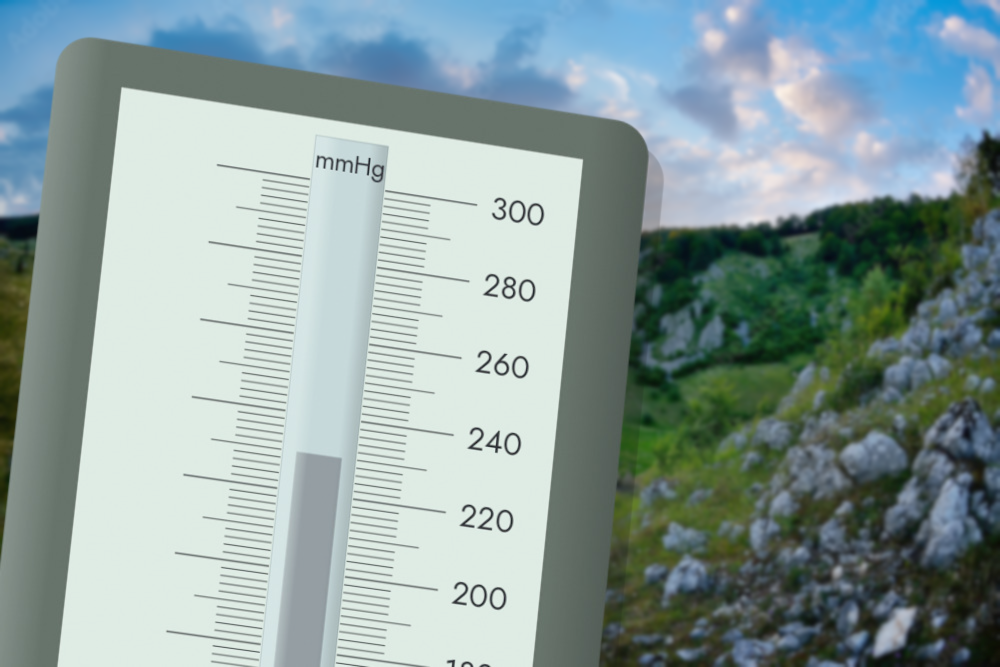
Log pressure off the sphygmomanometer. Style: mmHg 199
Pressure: mmHg 230
